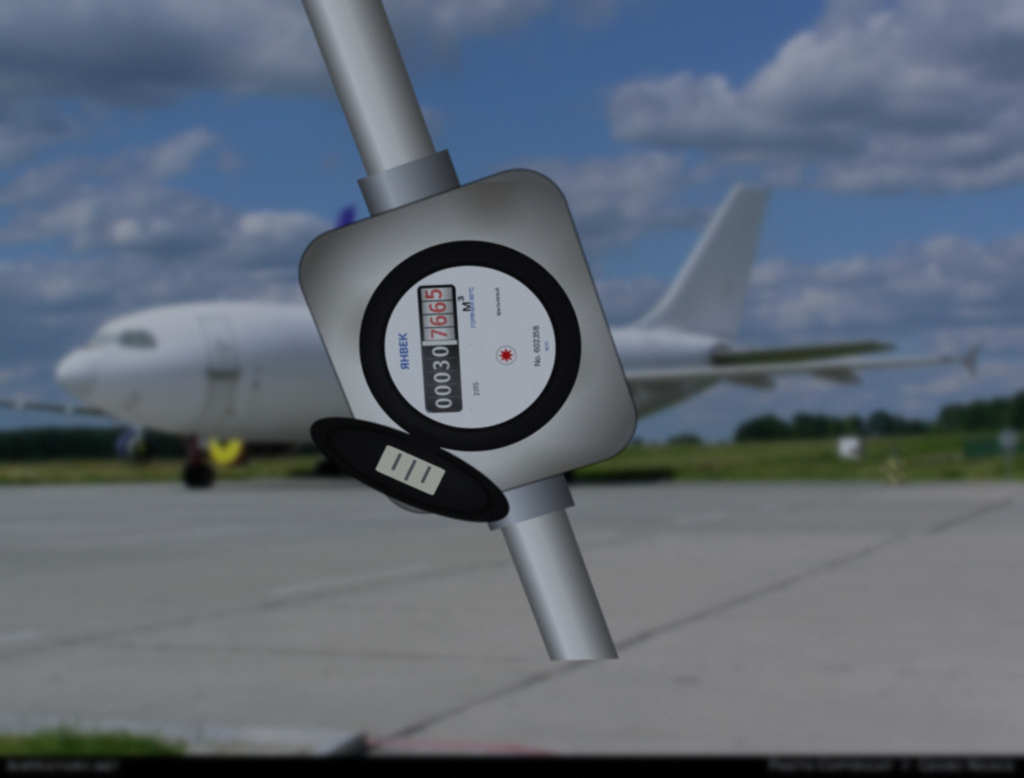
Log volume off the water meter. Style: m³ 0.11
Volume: m³ 30.7665
